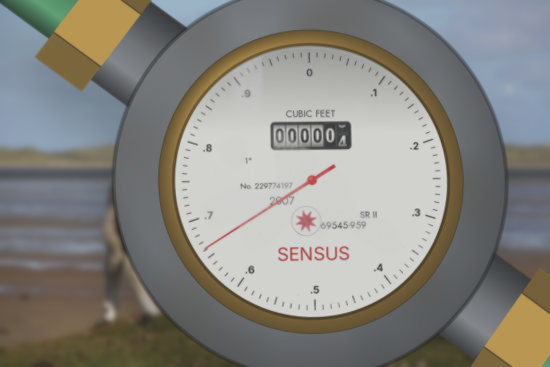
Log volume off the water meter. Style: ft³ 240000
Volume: ft³ 3.66
